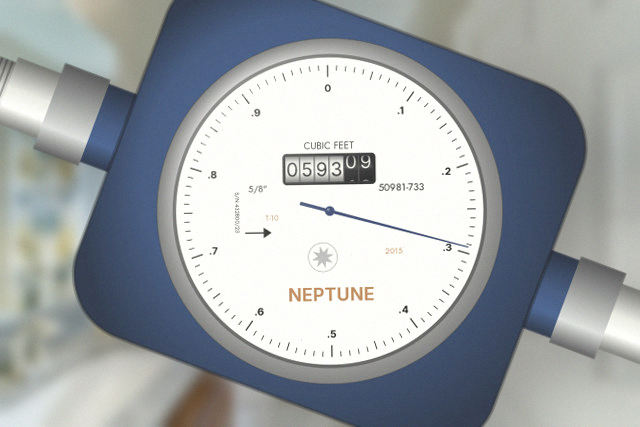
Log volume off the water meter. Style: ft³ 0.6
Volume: ft³ 59309.29
